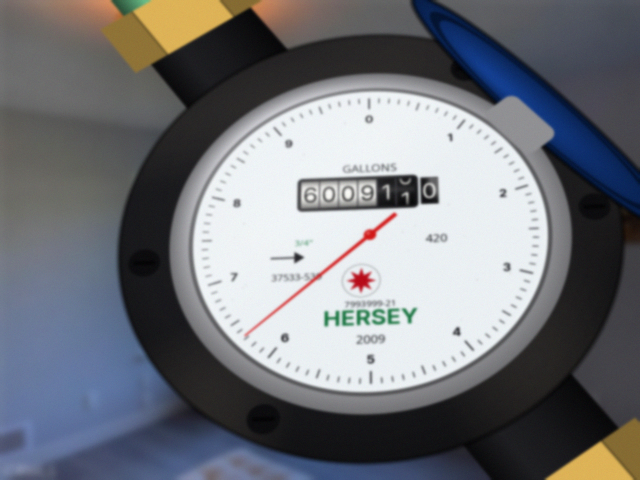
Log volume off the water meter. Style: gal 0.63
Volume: gal 6009106.3
